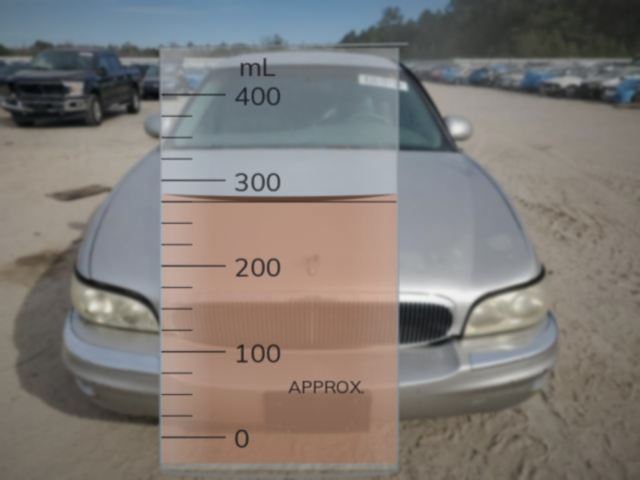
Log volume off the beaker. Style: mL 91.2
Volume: mL 275
